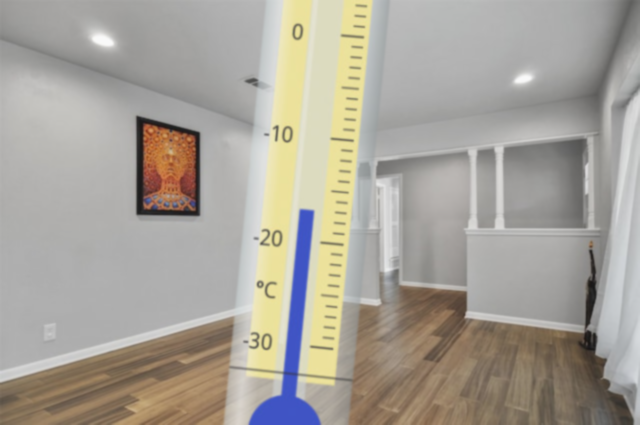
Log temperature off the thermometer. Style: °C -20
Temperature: °C -17
